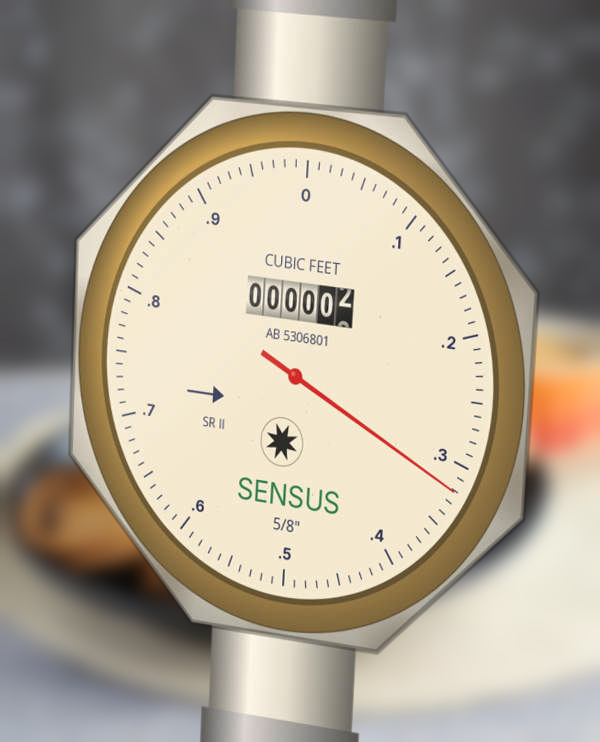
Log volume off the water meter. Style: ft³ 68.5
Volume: ft³ 2.32
